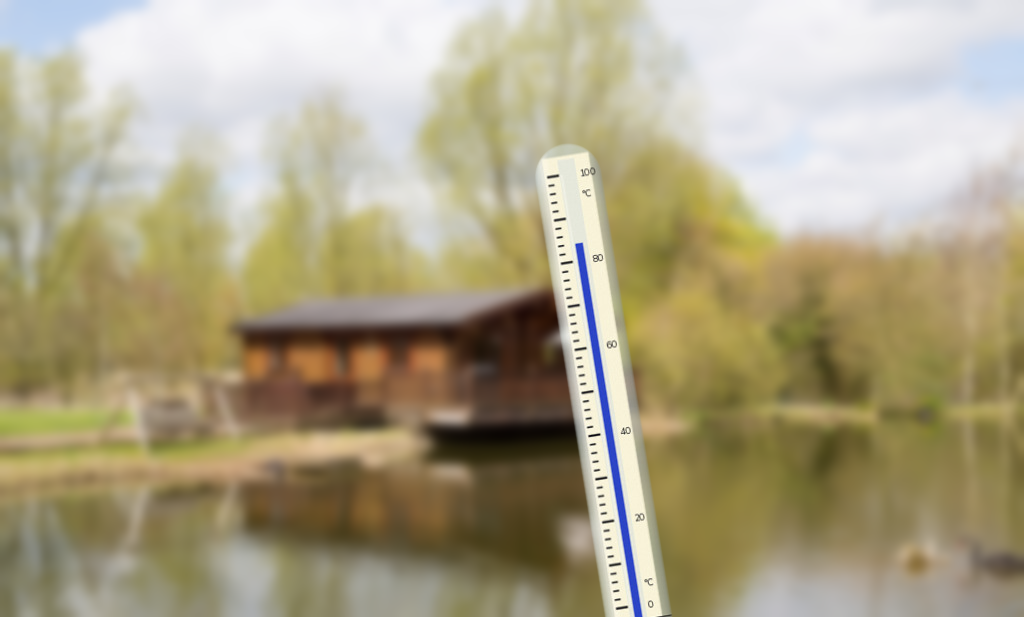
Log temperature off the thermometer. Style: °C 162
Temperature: °C 84
